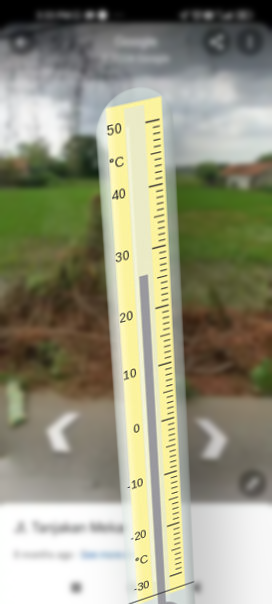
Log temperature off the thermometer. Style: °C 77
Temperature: °C 26
